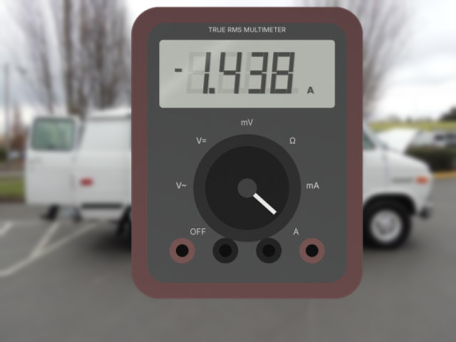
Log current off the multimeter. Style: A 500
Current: A -1.438
